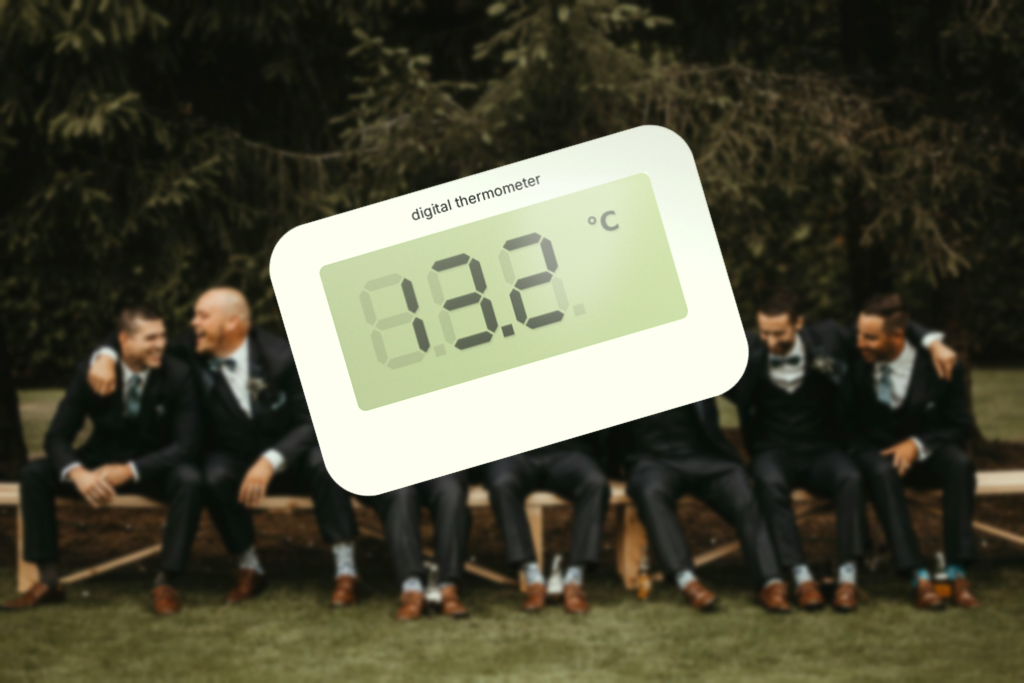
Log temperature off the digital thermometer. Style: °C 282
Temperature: °C 13.2
